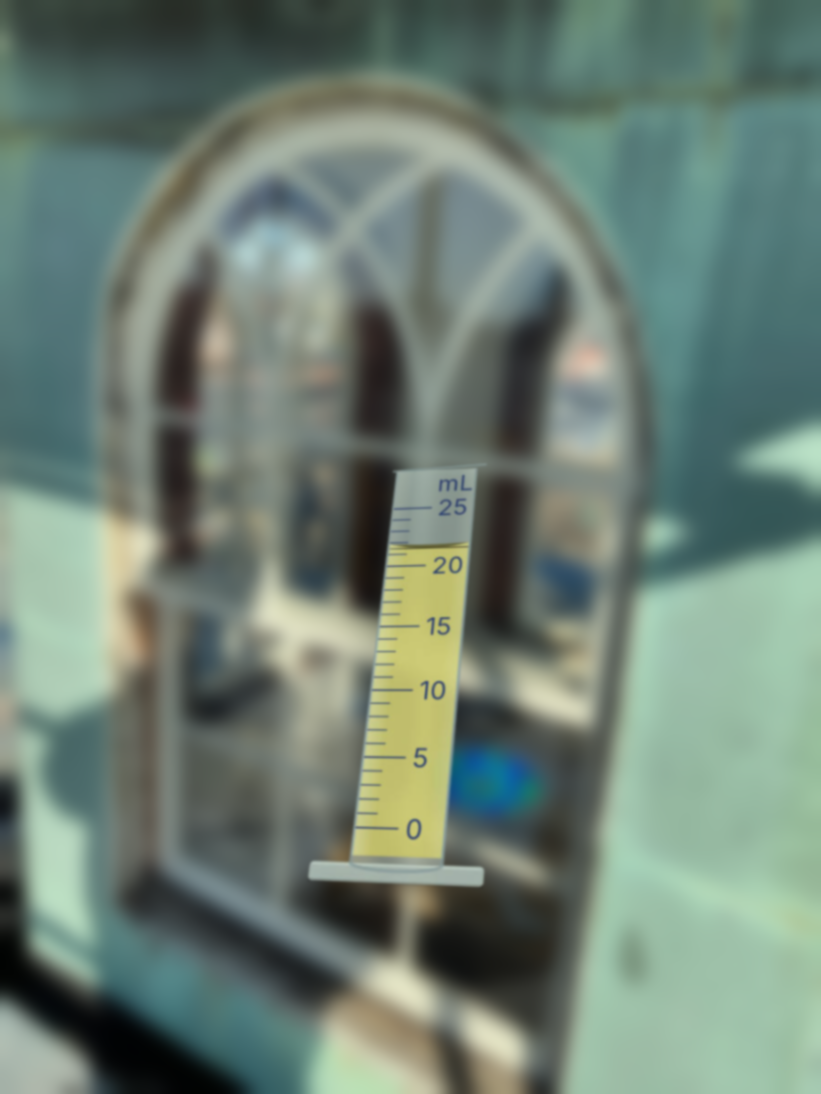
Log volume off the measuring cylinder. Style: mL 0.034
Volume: mL 21.5
